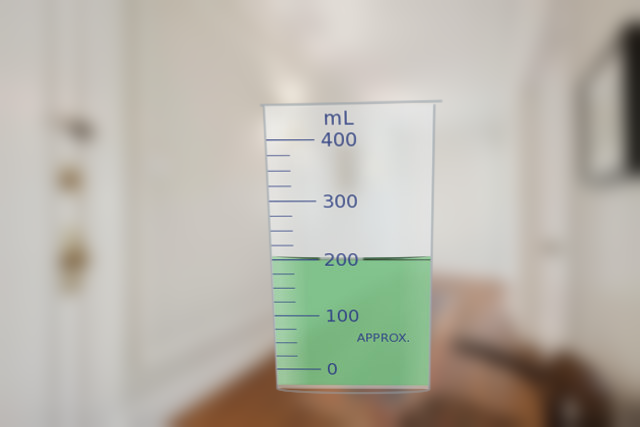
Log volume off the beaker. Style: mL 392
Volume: mL 200
